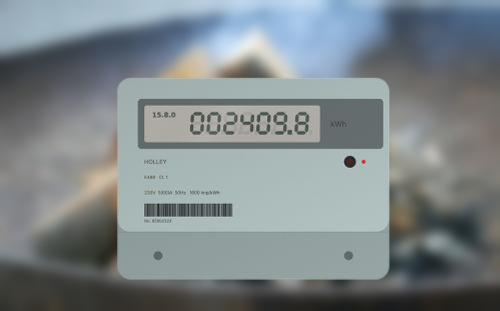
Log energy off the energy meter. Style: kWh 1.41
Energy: kWh 2409.8
